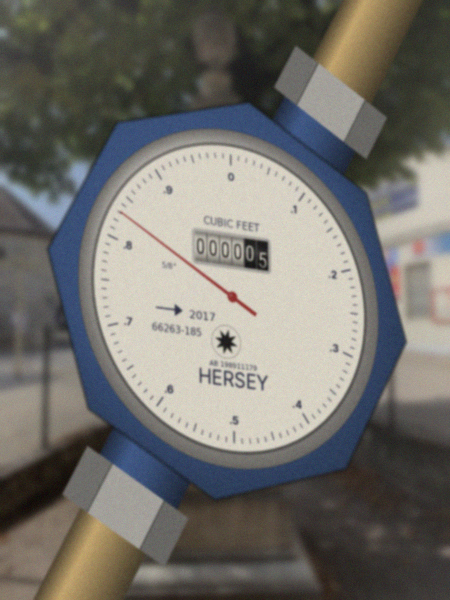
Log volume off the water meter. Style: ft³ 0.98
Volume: ft³ 4.83
